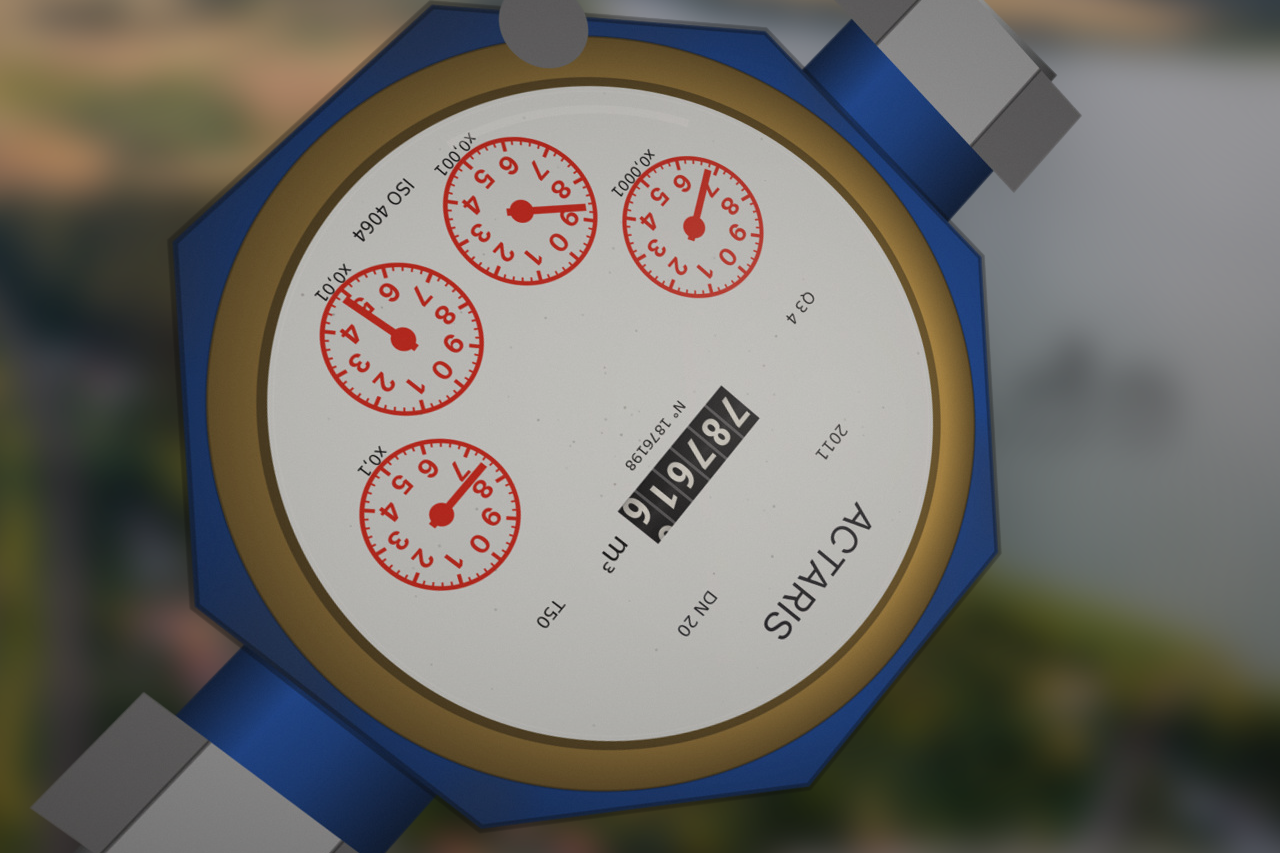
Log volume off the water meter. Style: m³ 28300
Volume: m³ 787615.7486
